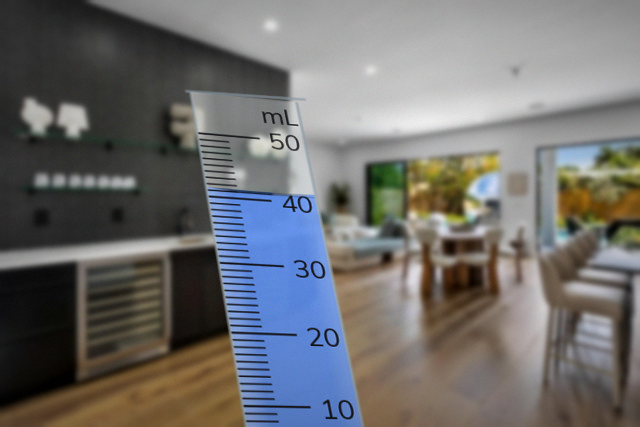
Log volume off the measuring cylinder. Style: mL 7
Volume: mL 41
